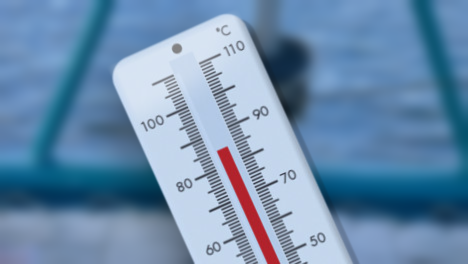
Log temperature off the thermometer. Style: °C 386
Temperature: °C 85
